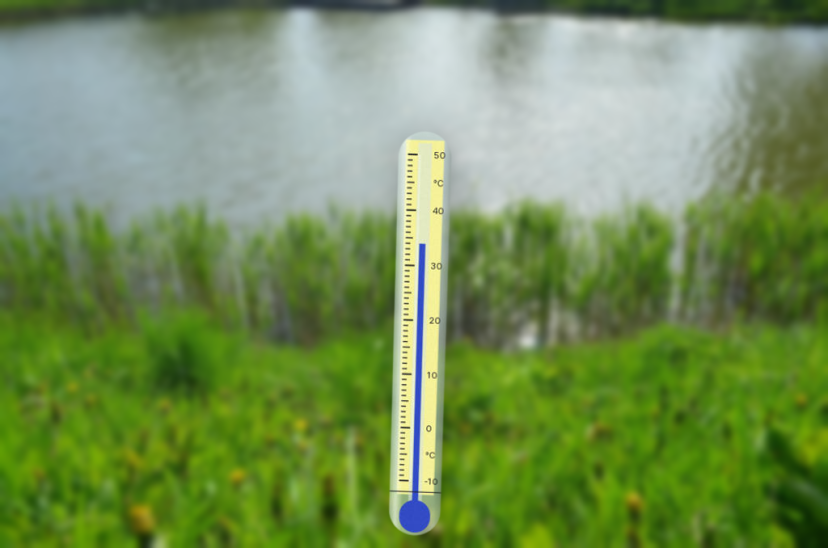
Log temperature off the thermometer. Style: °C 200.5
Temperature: °C 34
